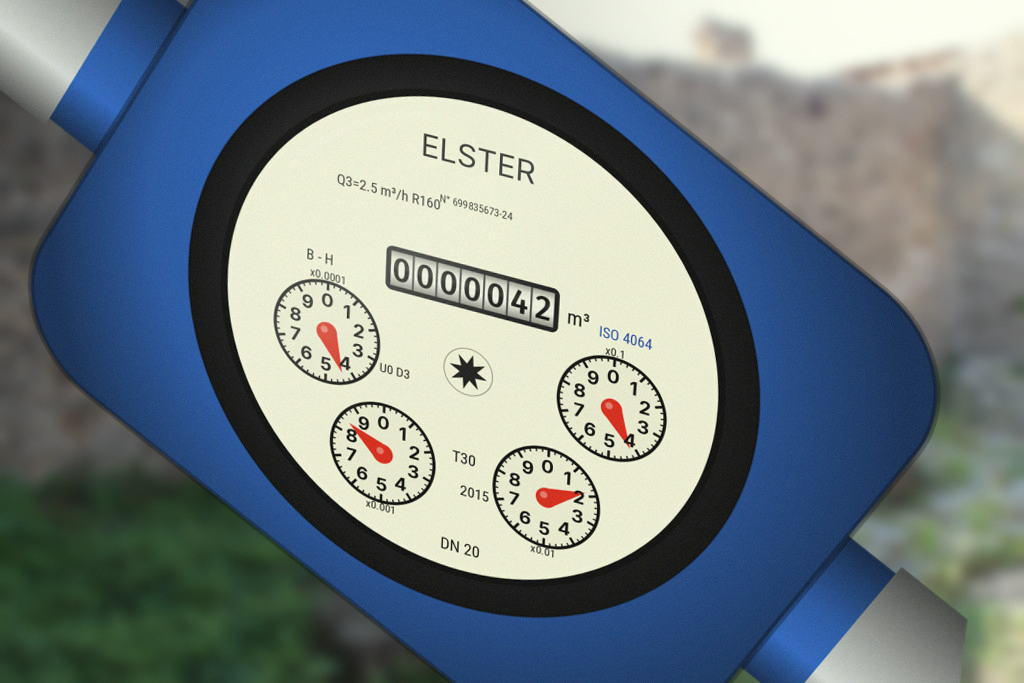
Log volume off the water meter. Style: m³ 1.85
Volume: m³ 42.4184
